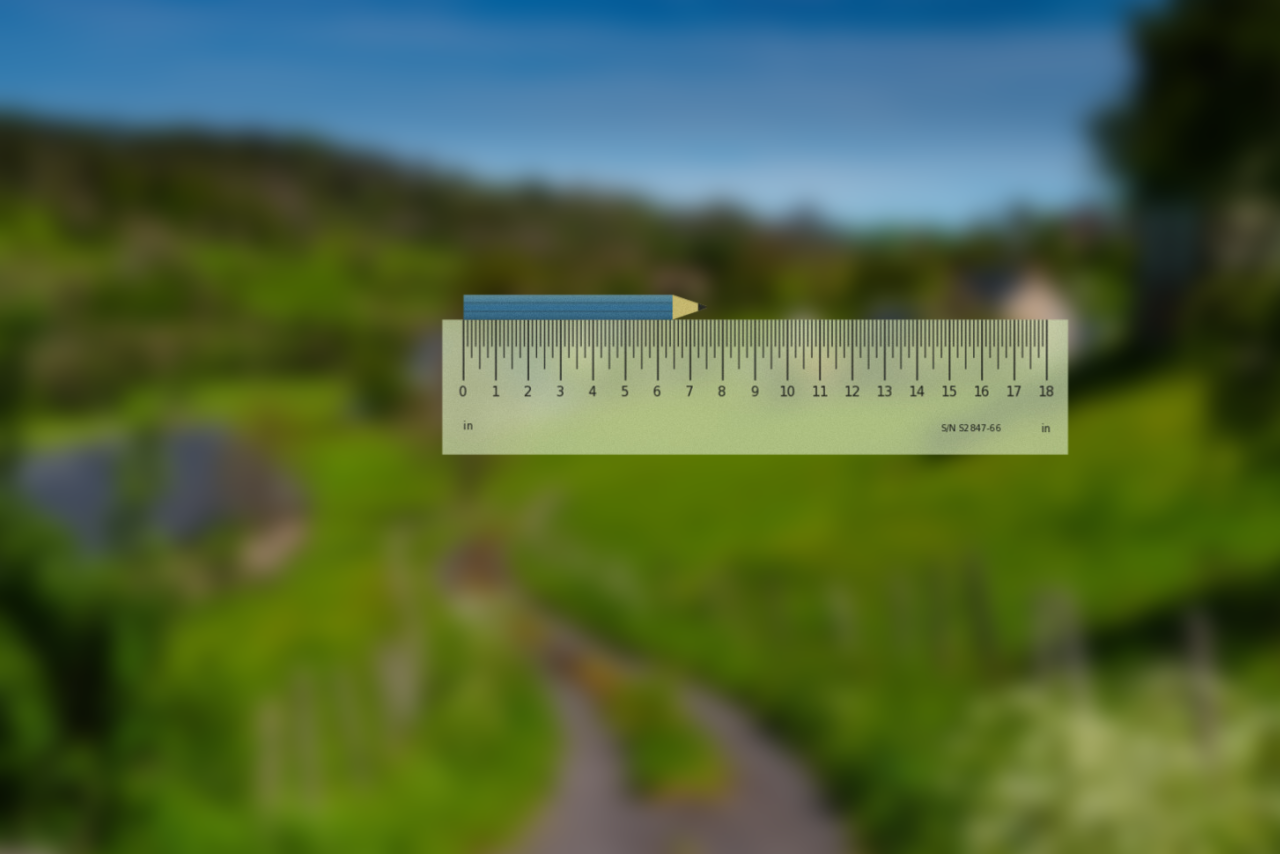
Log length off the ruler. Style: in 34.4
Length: in 7.5
